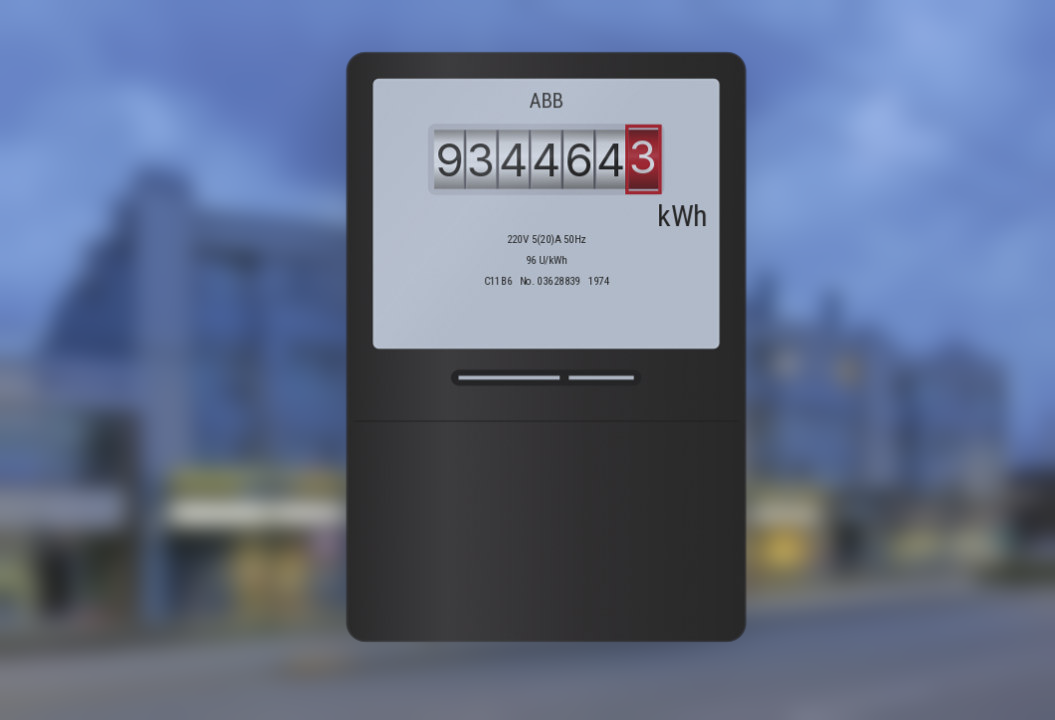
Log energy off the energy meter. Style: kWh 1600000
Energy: kWh 934464.3
